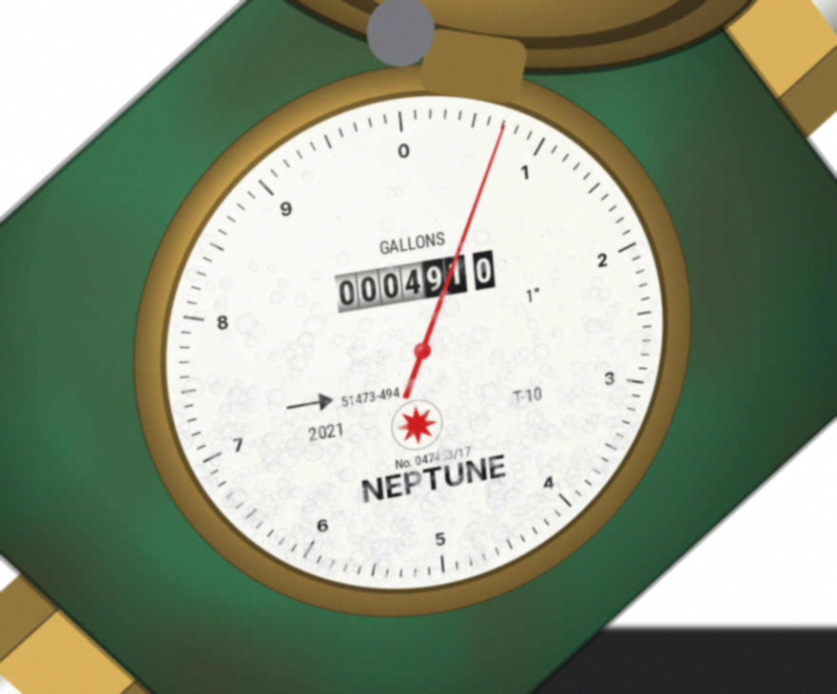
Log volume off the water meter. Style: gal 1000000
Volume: gal 4910.7
